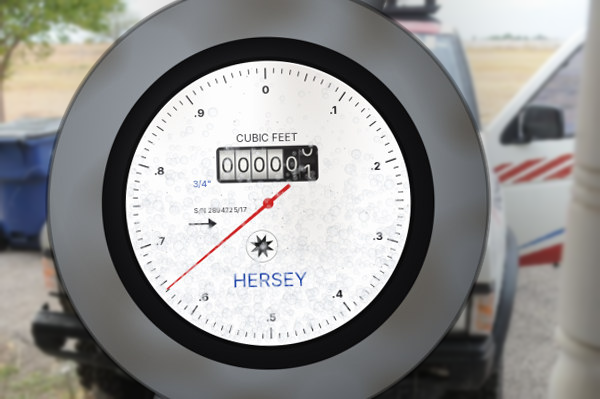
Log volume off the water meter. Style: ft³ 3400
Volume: ft³ 0.64
